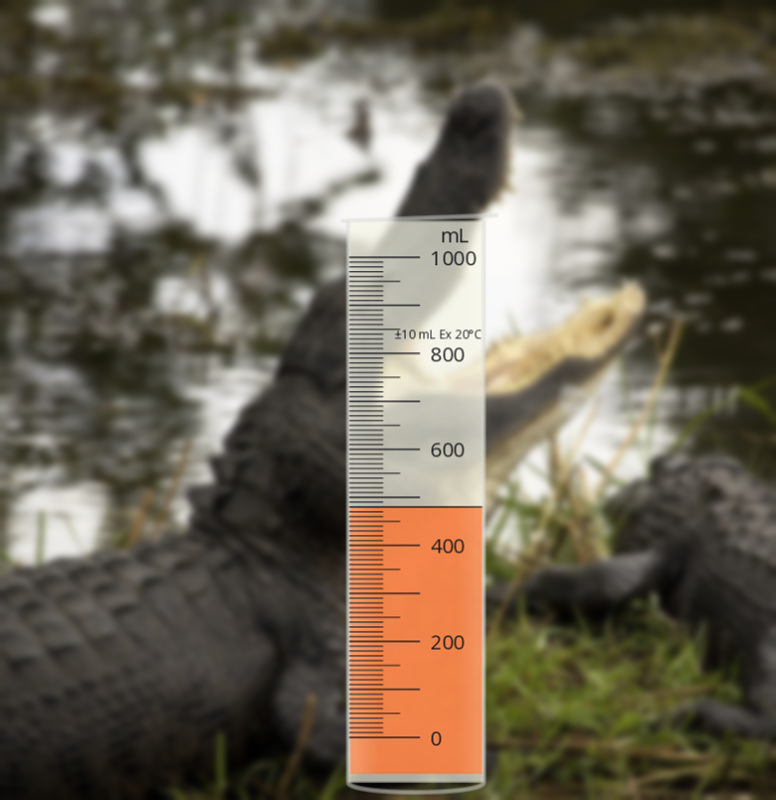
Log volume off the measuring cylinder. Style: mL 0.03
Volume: mL 480
